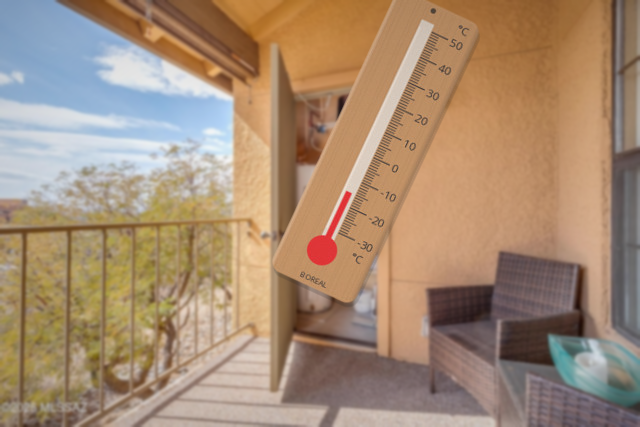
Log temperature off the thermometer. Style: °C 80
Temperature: °C -15
